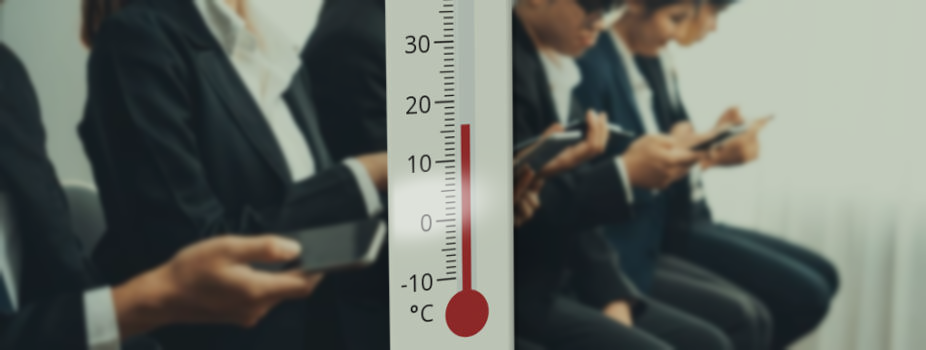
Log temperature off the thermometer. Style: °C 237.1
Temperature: °C 16
